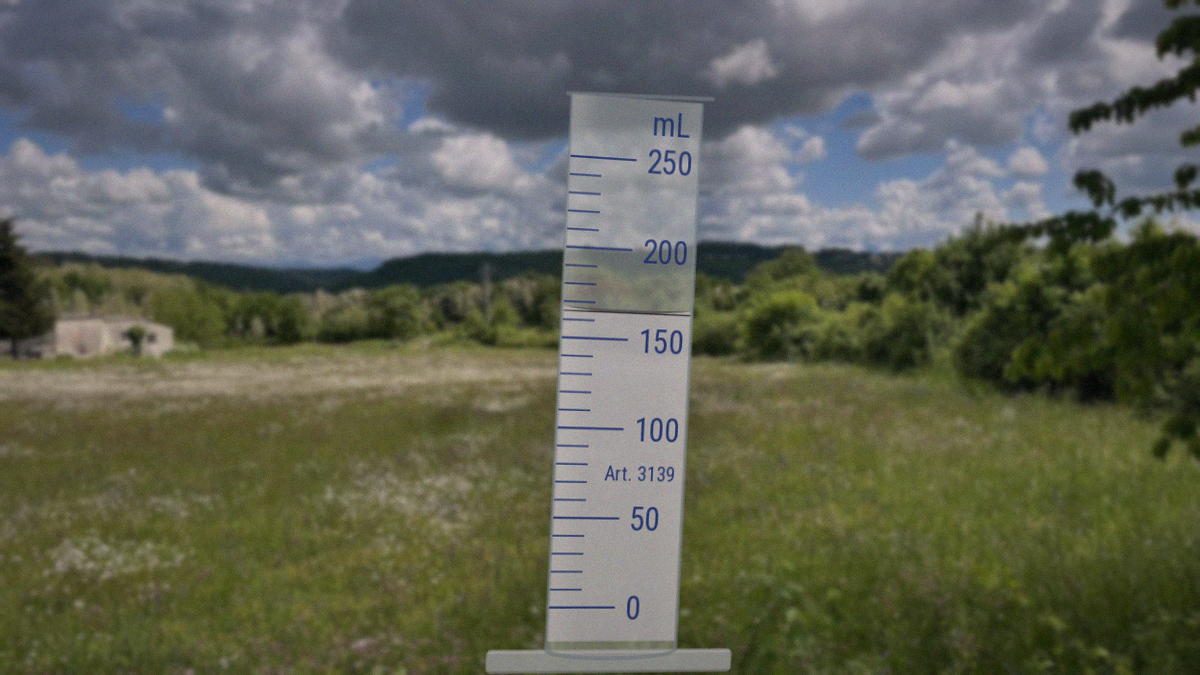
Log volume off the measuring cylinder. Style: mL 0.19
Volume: mL 165
